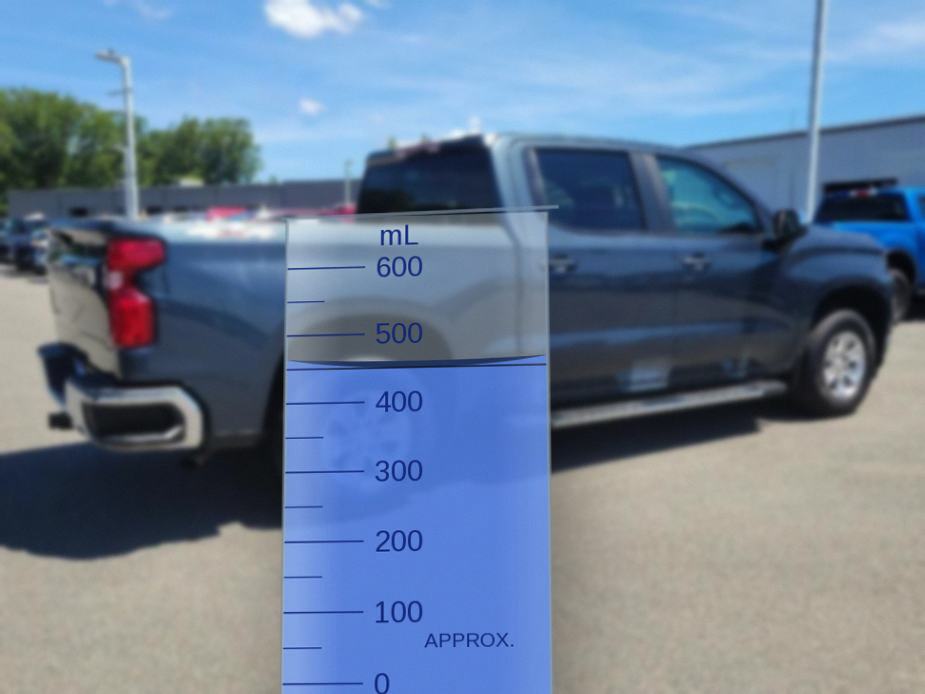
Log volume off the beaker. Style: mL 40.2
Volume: mL 450
